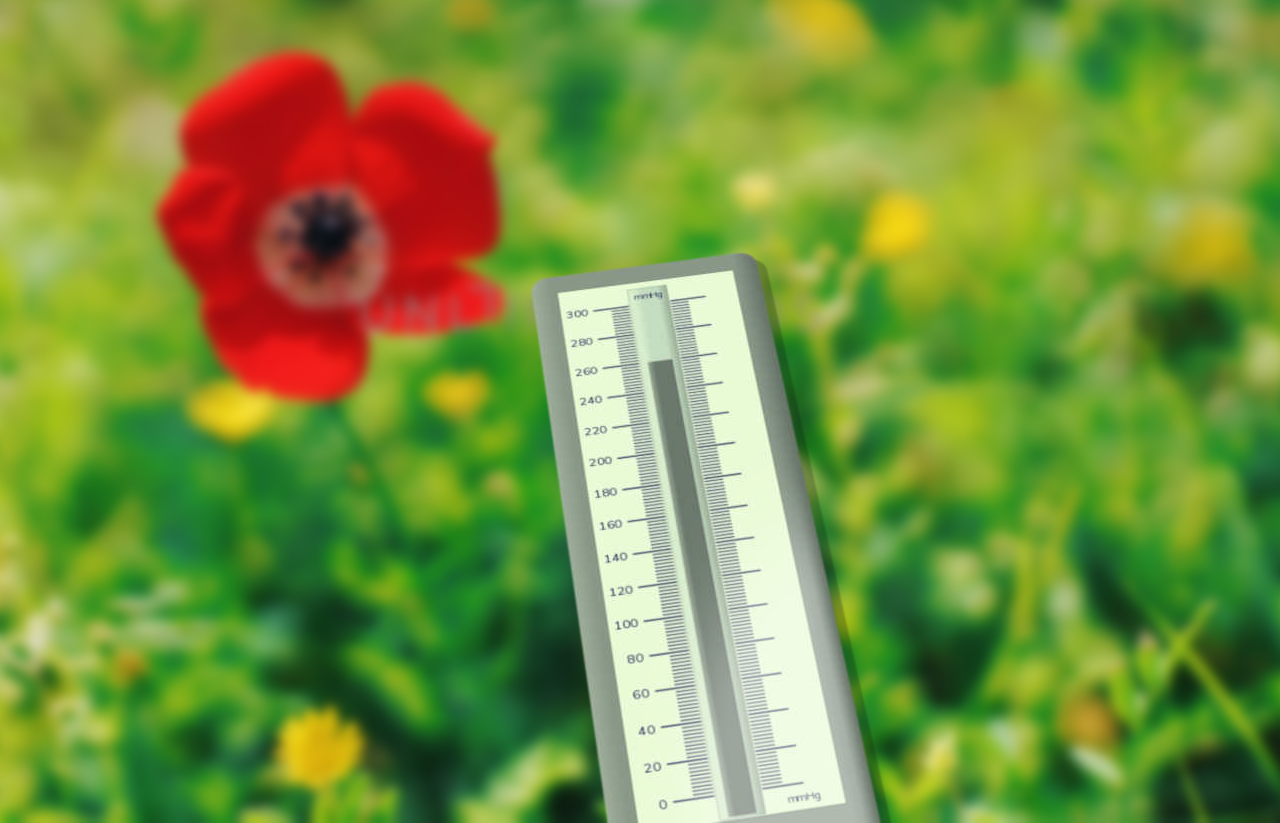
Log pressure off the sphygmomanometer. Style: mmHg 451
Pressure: mmHg 260
